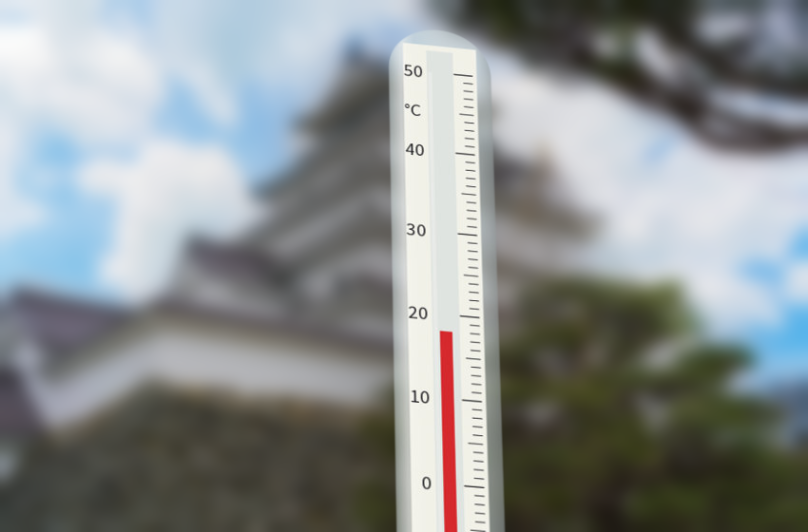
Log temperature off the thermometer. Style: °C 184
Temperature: °C 18
